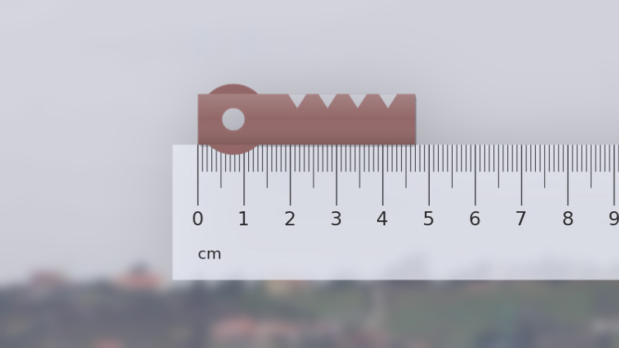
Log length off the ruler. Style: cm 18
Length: cm 4.7
